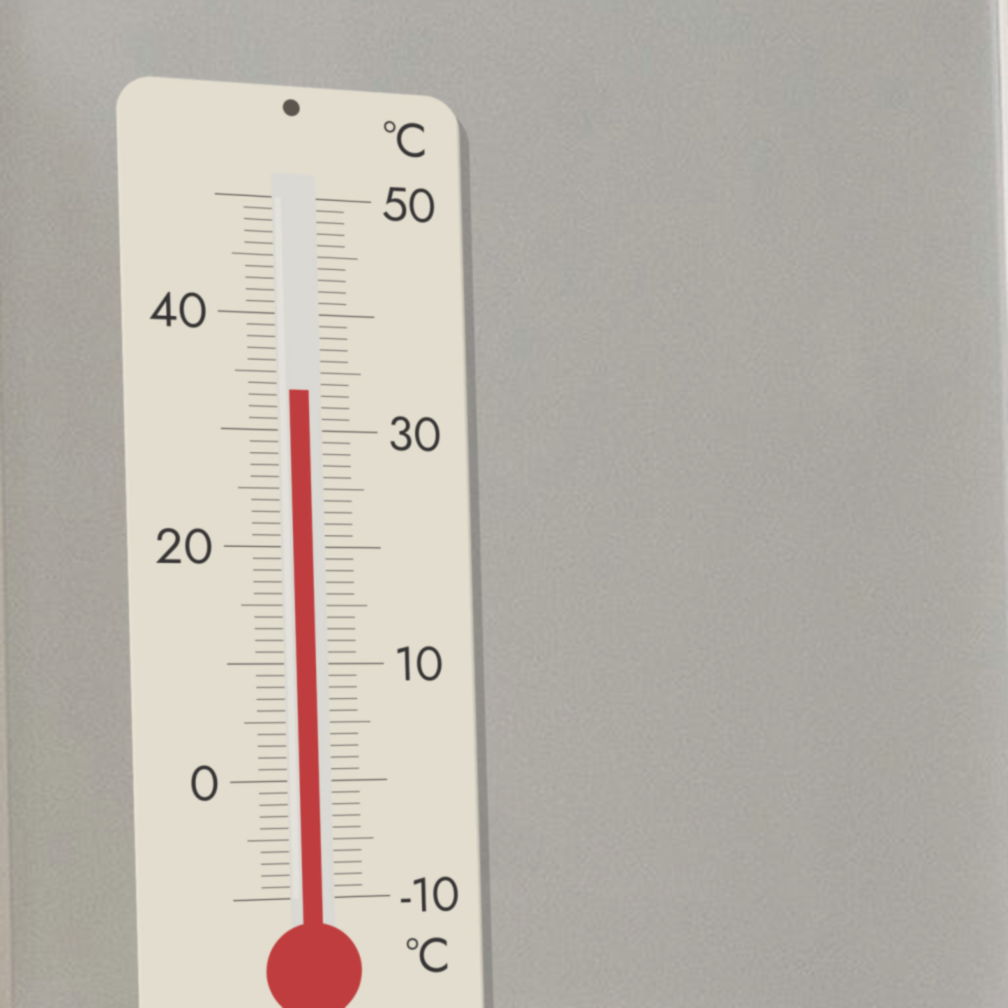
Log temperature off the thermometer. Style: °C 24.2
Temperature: °C 33.5
